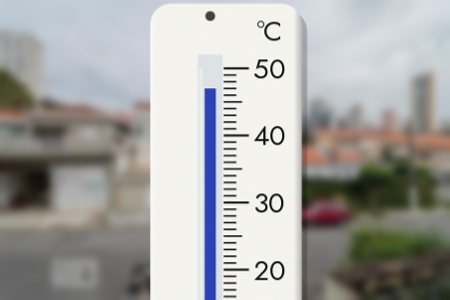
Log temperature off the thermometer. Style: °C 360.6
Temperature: °C 47
